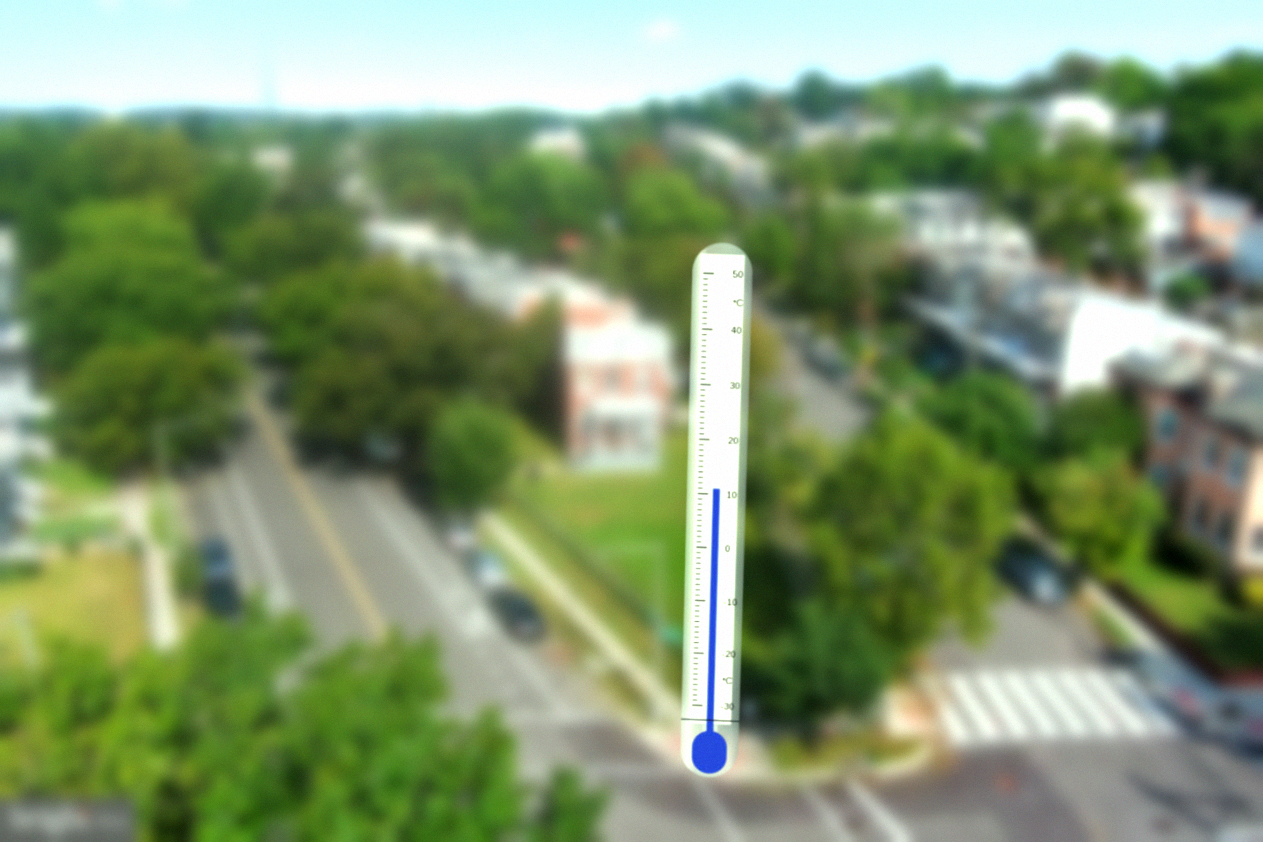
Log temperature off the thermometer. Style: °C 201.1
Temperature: °C 11
